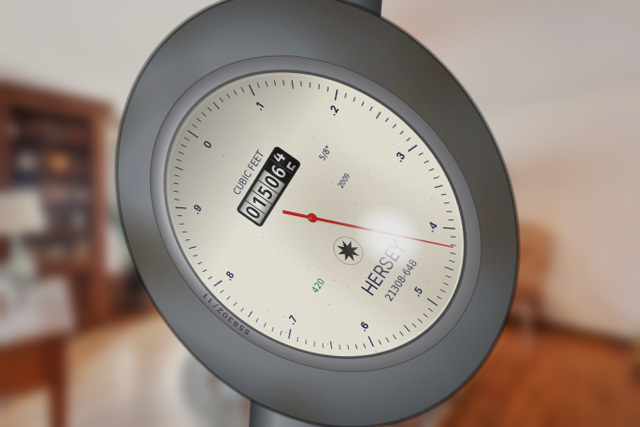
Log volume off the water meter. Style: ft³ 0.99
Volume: ft³ 15064.42
